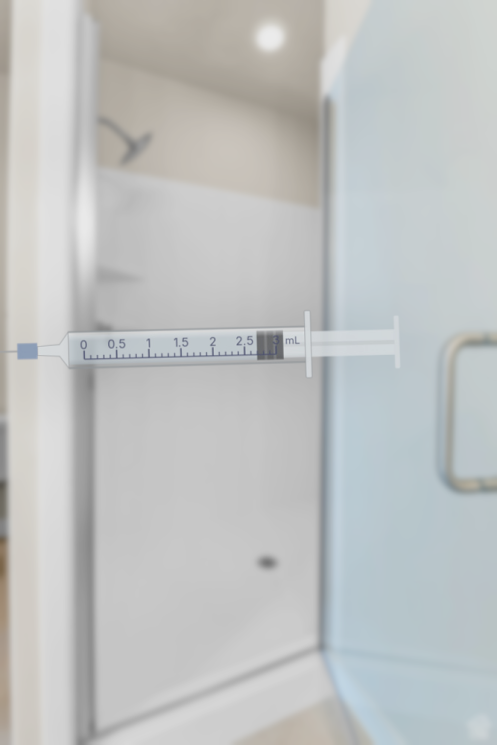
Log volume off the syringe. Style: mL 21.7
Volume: mL 2.7
